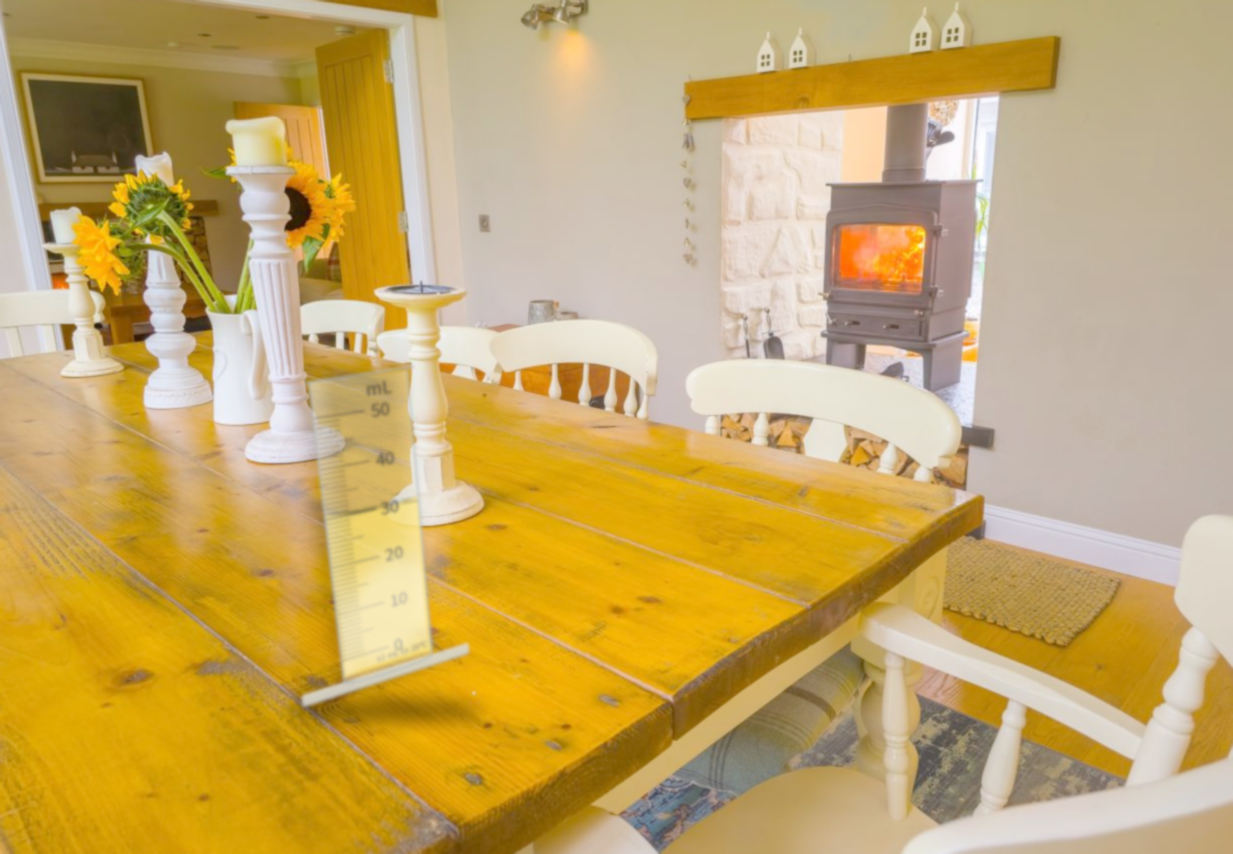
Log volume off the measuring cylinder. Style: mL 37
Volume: mL 30
